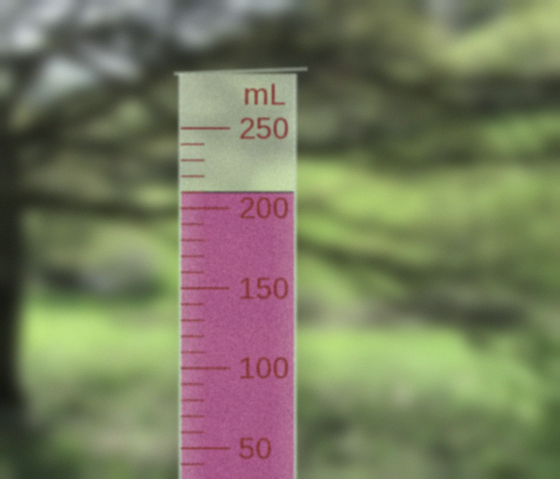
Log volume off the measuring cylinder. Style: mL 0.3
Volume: mL 210
